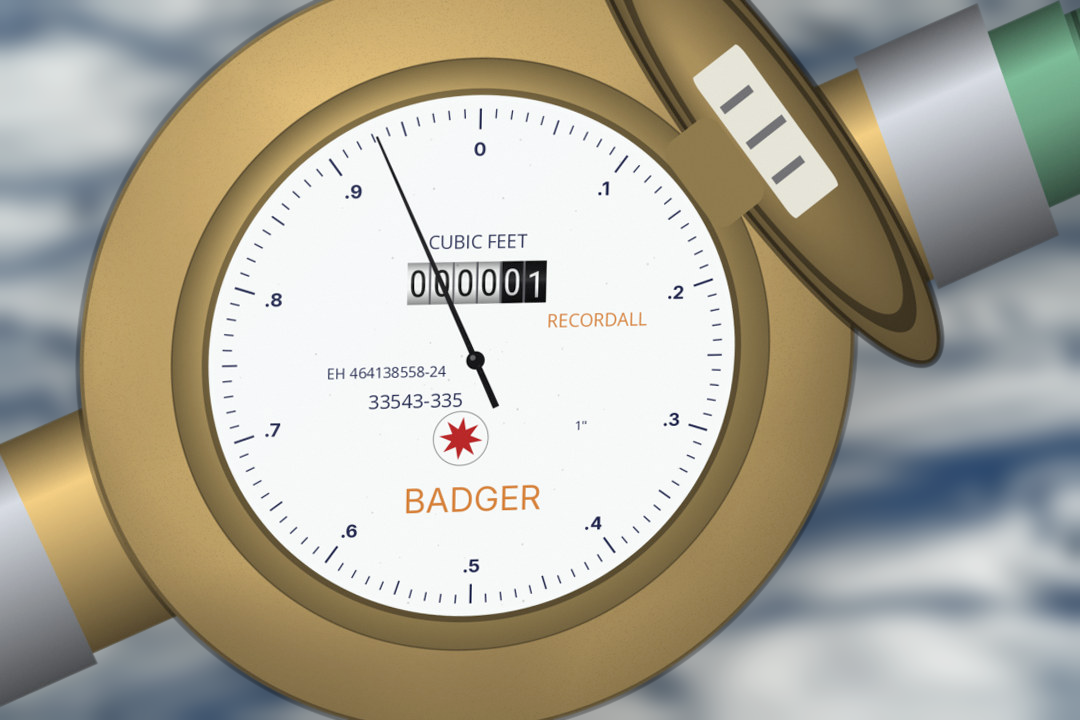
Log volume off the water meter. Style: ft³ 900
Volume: ft³ 0.93
